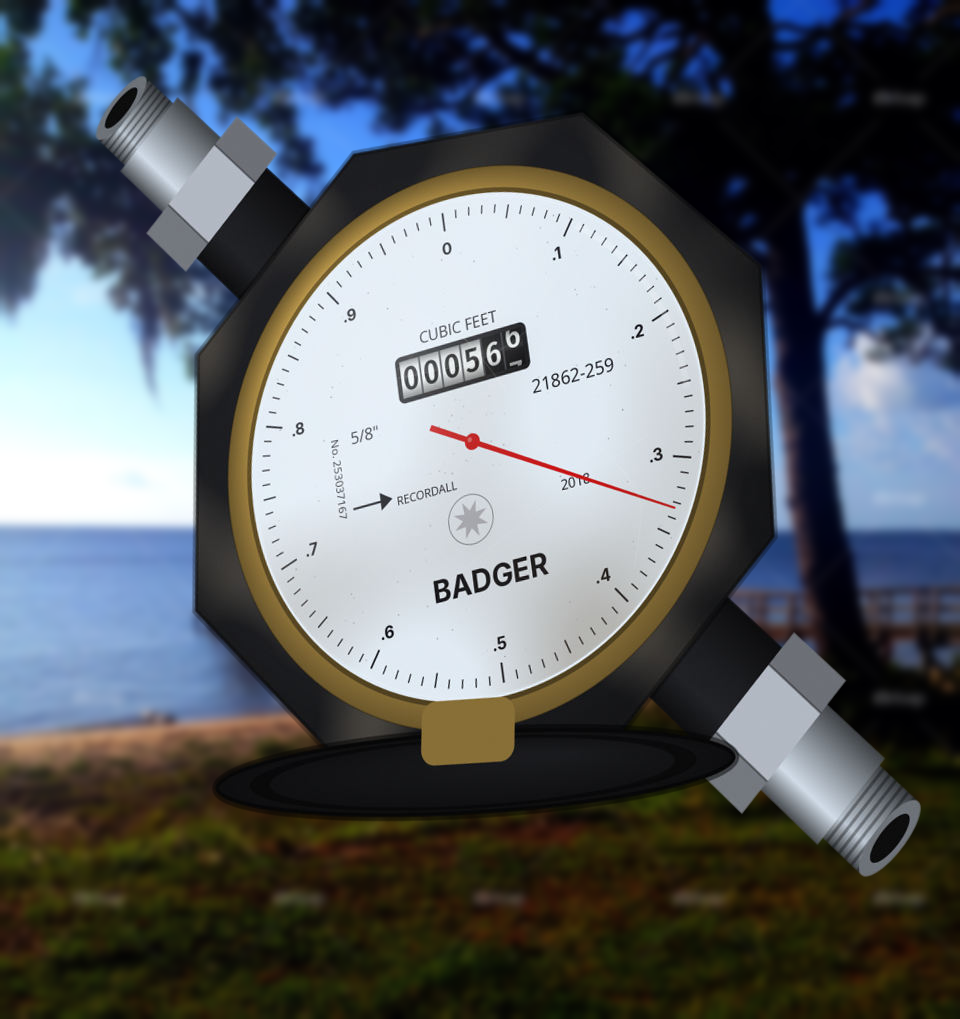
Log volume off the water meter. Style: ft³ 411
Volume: ft³ 566.33
